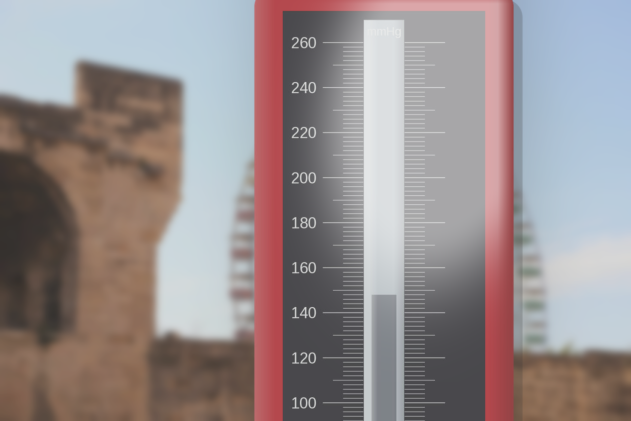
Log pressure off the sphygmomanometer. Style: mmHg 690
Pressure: mmHg 148
